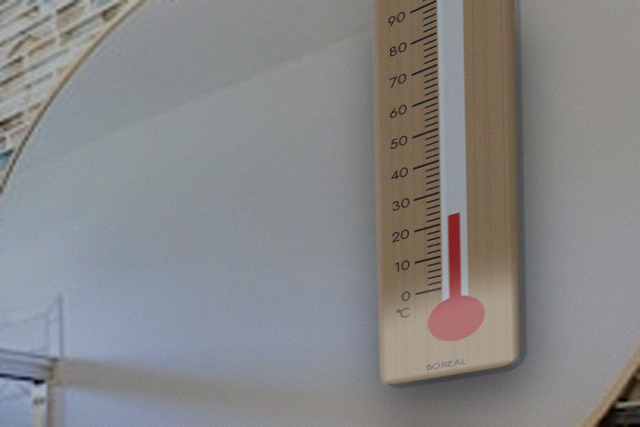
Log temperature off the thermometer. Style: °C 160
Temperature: °C 22
